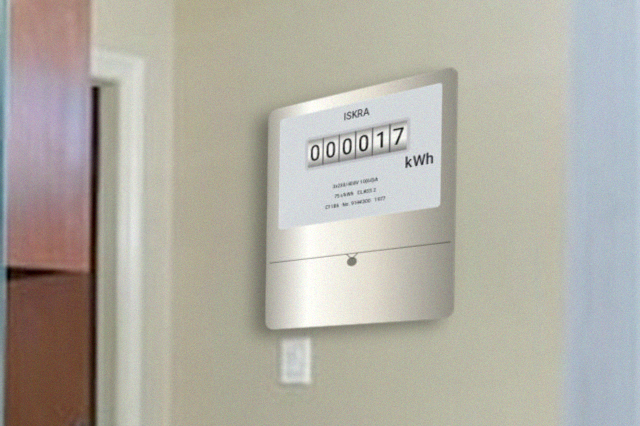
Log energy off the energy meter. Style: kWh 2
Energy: kWh 17
